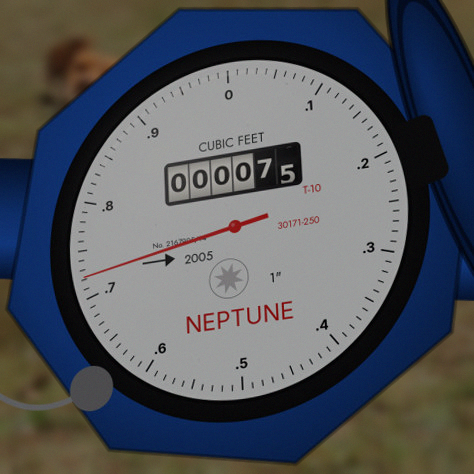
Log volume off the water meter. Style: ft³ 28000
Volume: ft³ 74.72
